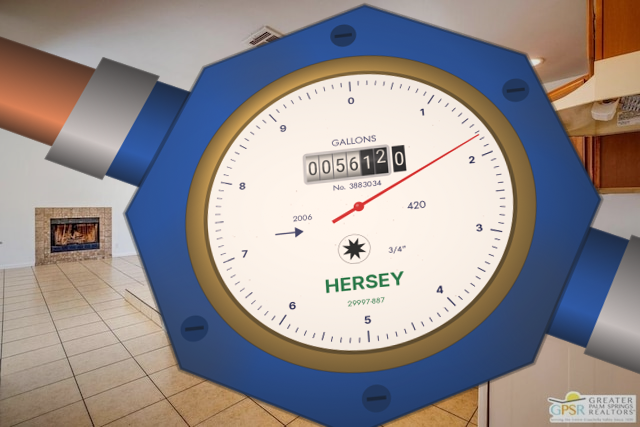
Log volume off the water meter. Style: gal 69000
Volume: gal 56121.7
